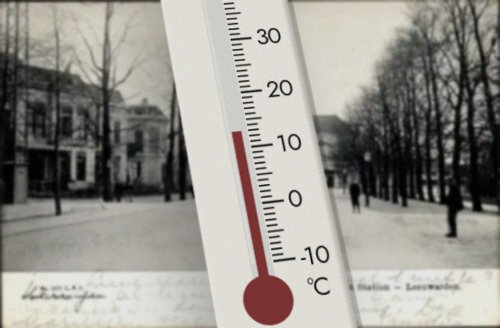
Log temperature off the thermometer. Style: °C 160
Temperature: °C 13
